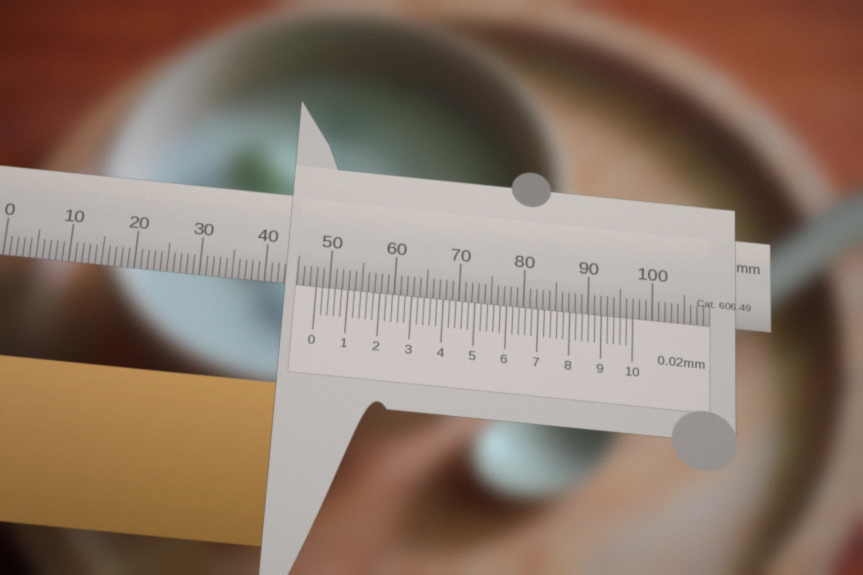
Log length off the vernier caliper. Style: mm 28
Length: mm 48.0
